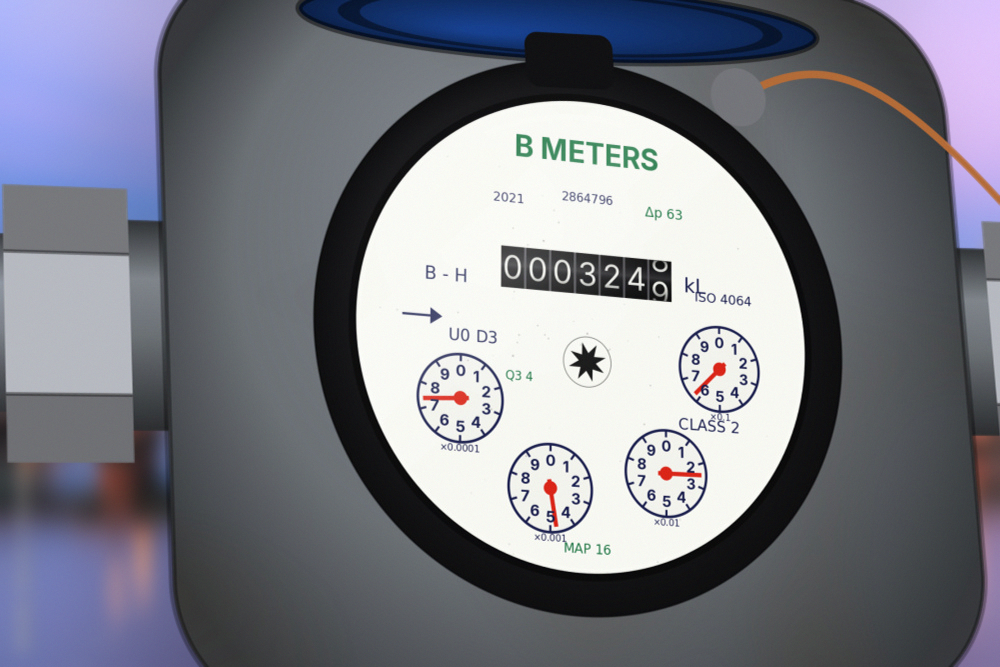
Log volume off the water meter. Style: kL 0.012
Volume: kL 3248.6247
